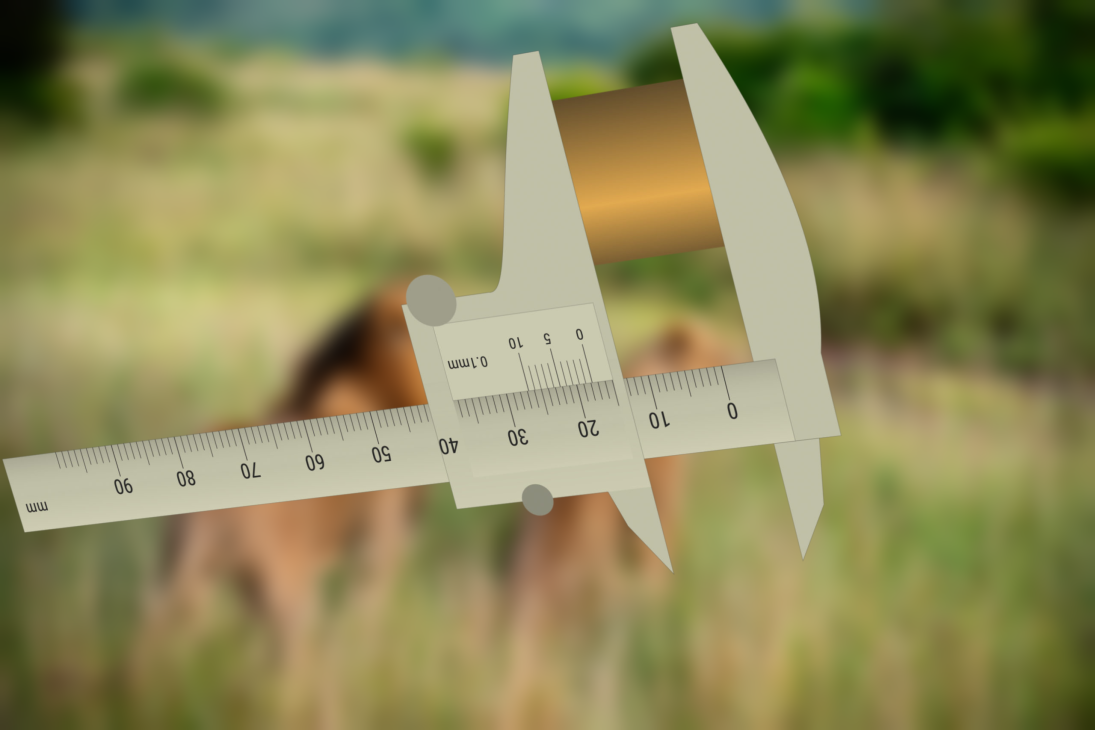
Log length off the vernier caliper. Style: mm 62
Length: mm 17.8
